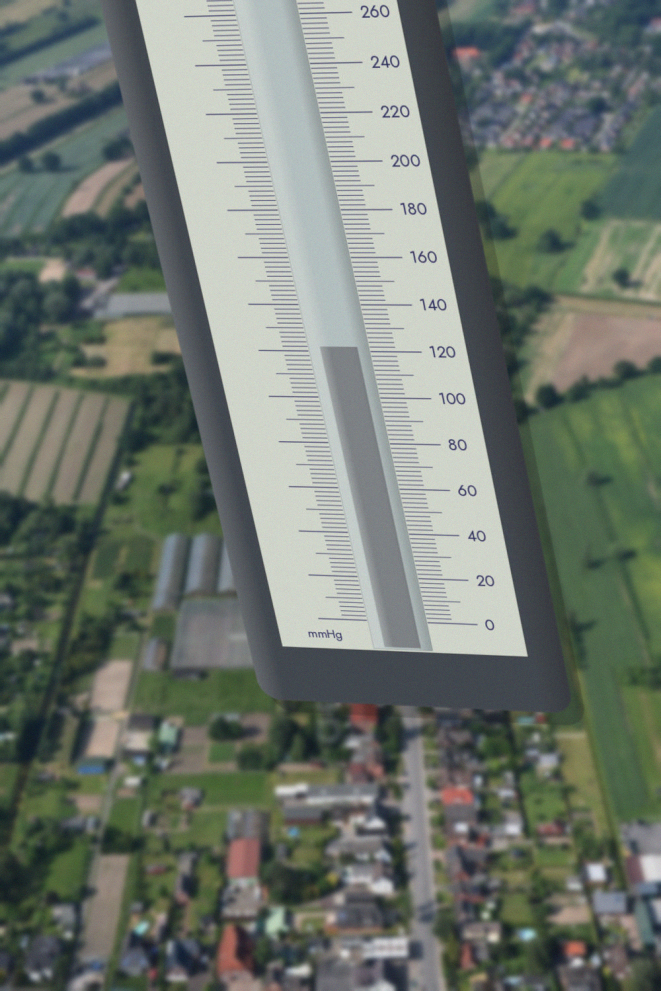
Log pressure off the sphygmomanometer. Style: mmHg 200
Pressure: mmHg 122
